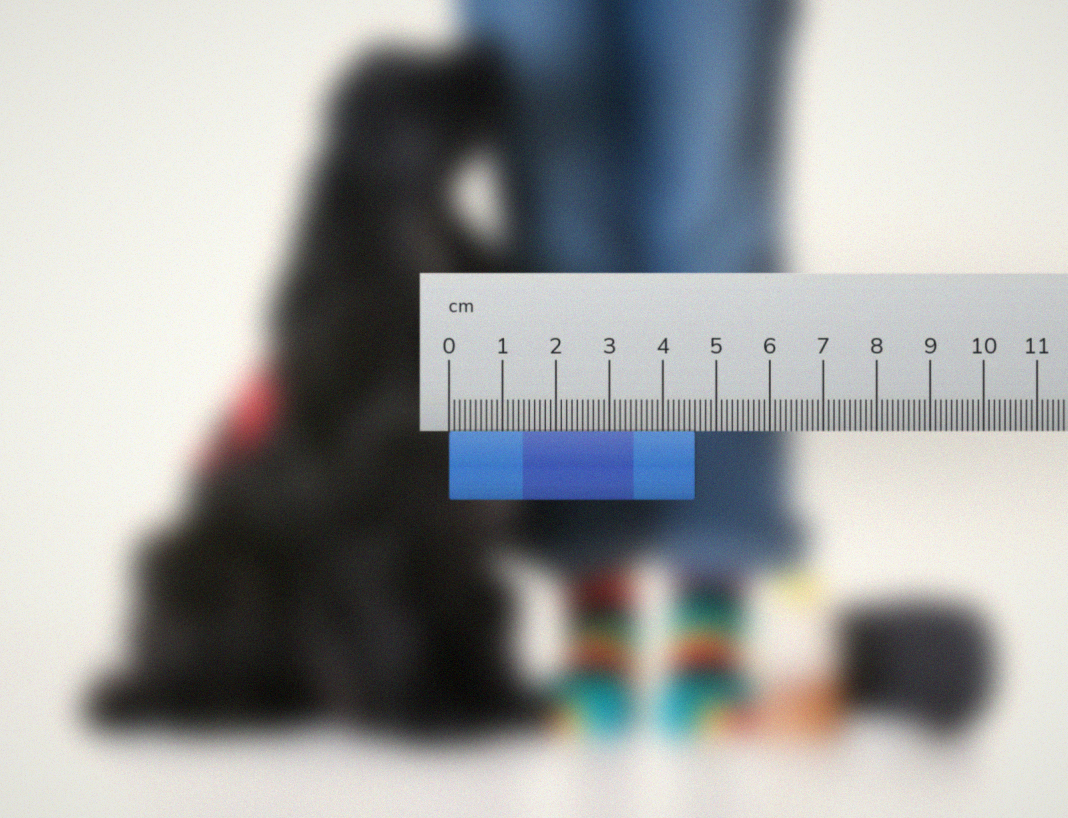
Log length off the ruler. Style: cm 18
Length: cm 4.6
